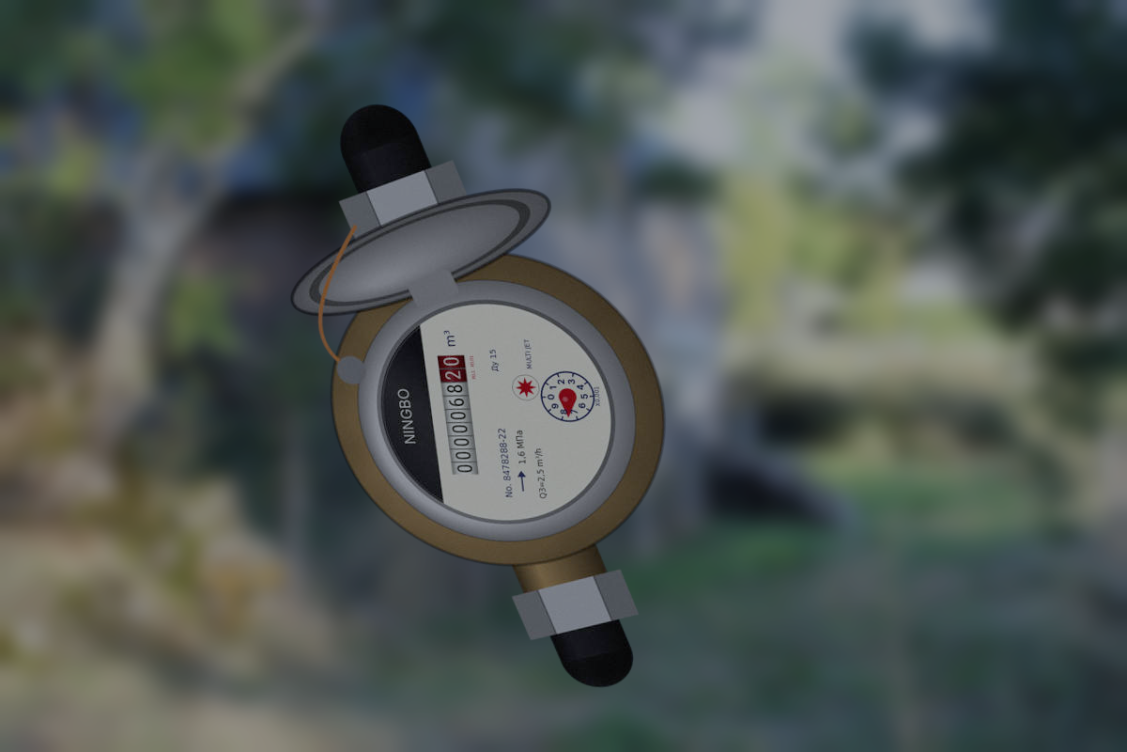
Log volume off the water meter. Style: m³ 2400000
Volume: m³ 68.207
